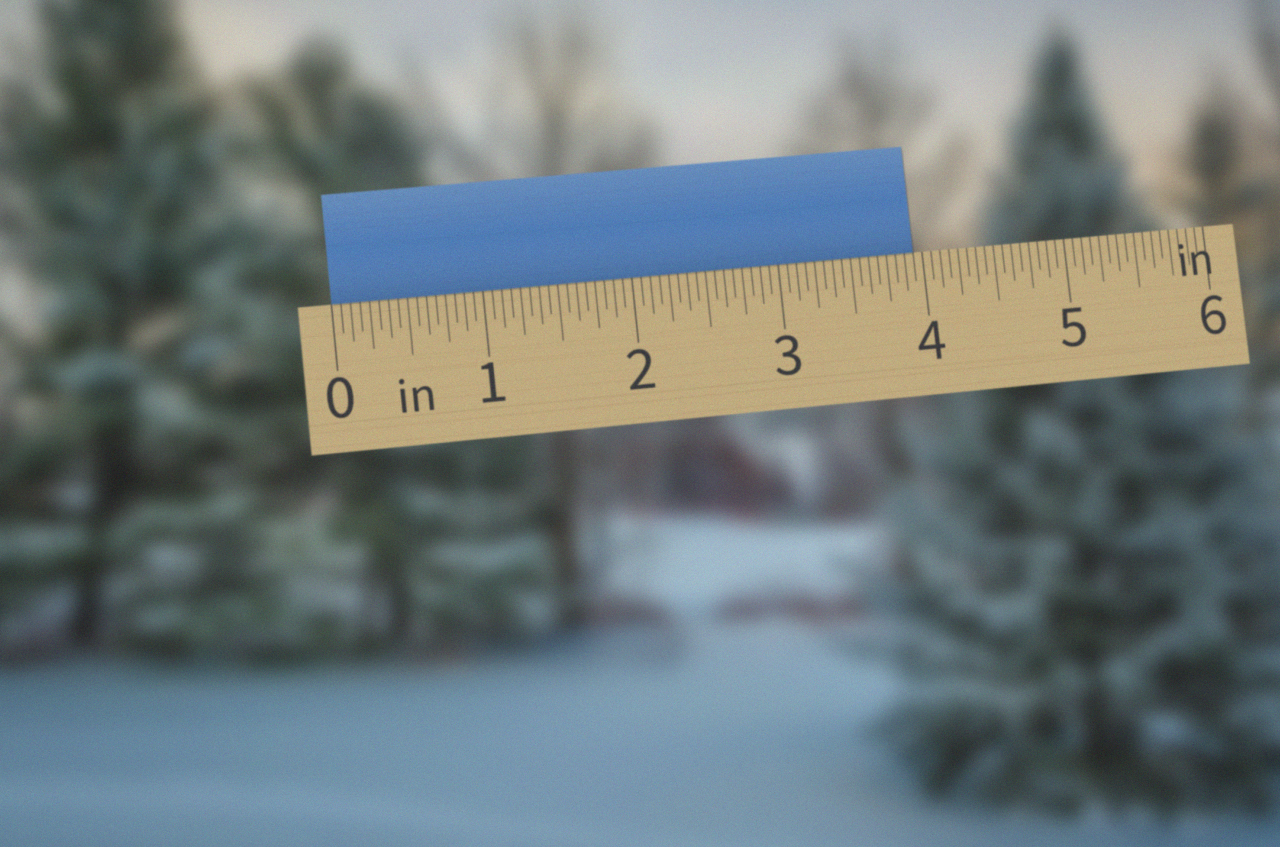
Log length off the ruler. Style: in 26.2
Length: in 3.9375
